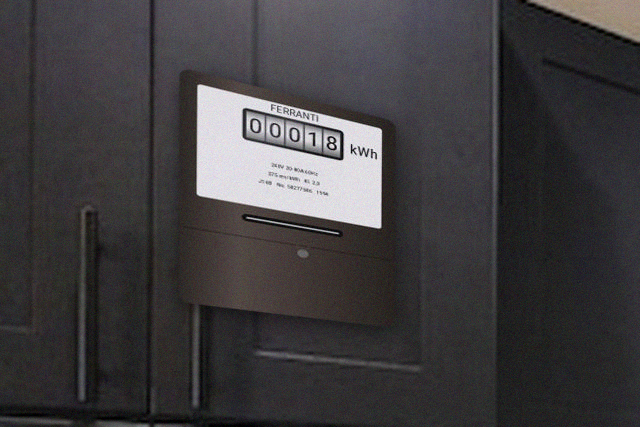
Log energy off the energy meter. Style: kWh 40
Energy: kWh 18
